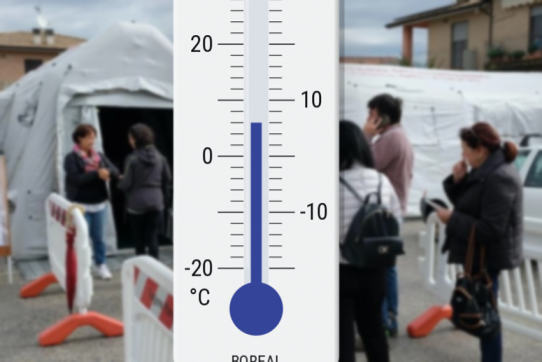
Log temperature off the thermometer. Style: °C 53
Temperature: °C 6
